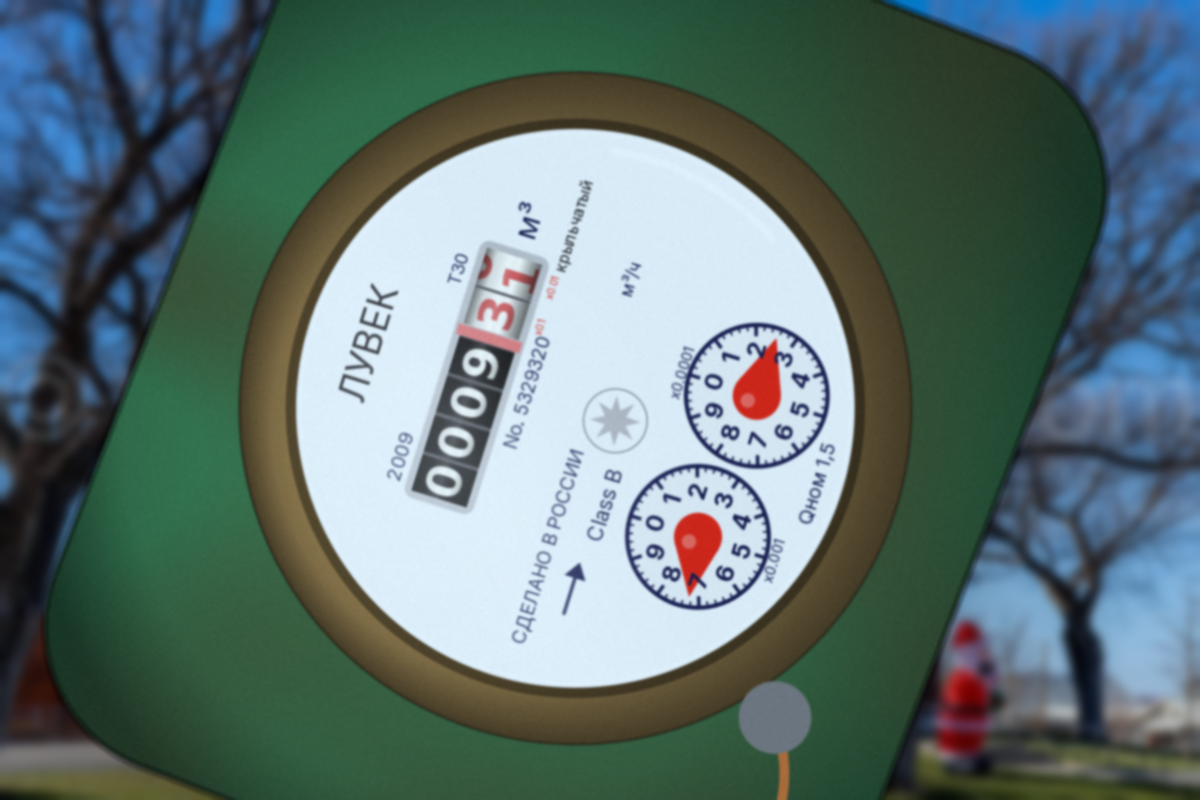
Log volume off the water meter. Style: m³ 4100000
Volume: m³ 9.3072
